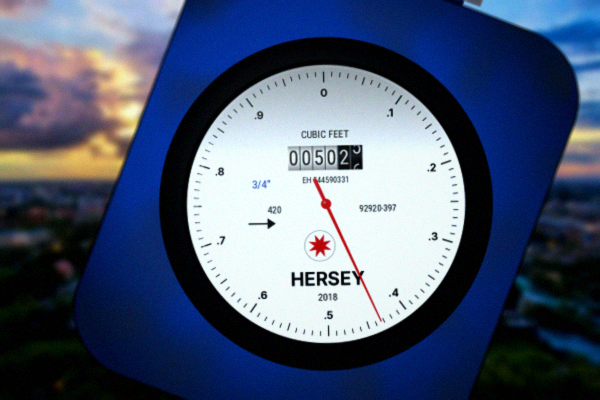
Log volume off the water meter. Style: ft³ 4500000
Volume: ft³ 5025.43
